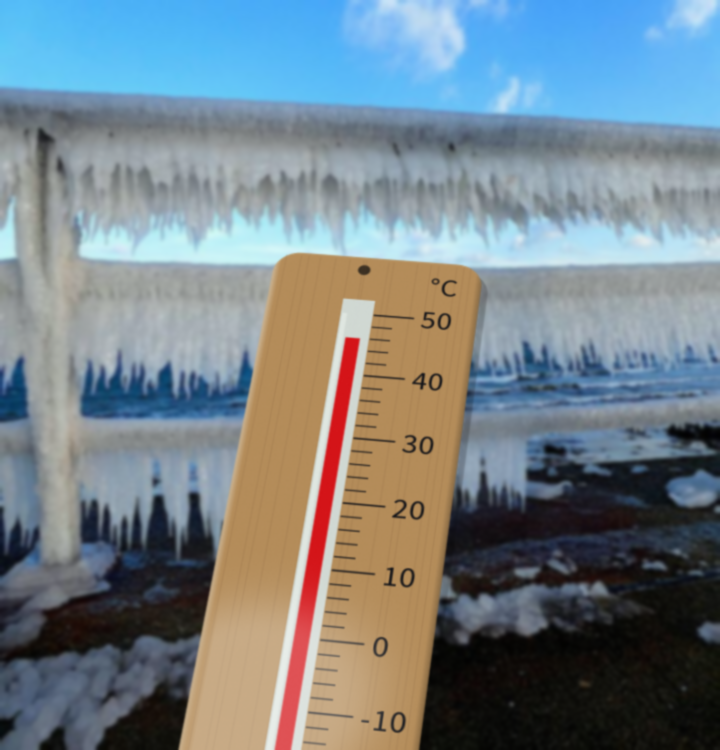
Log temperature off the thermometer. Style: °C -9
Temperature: °C 46
